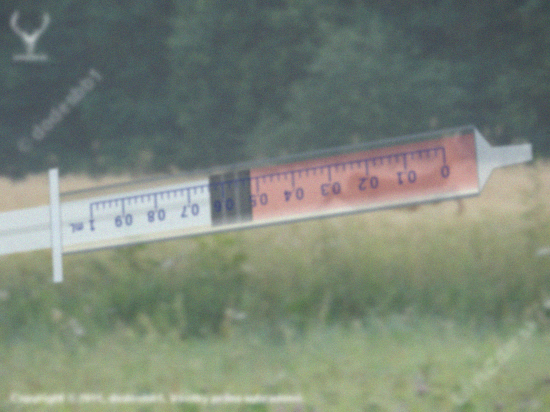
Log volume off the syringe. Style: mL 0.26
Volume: mL 0.52
